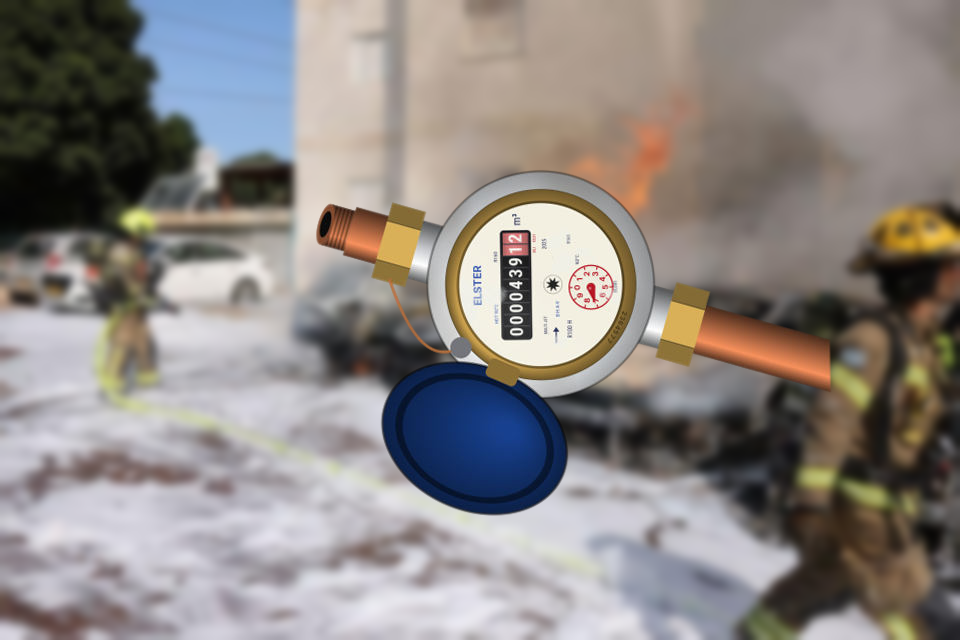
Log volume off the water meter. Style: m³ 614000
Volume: m³ 439.127
